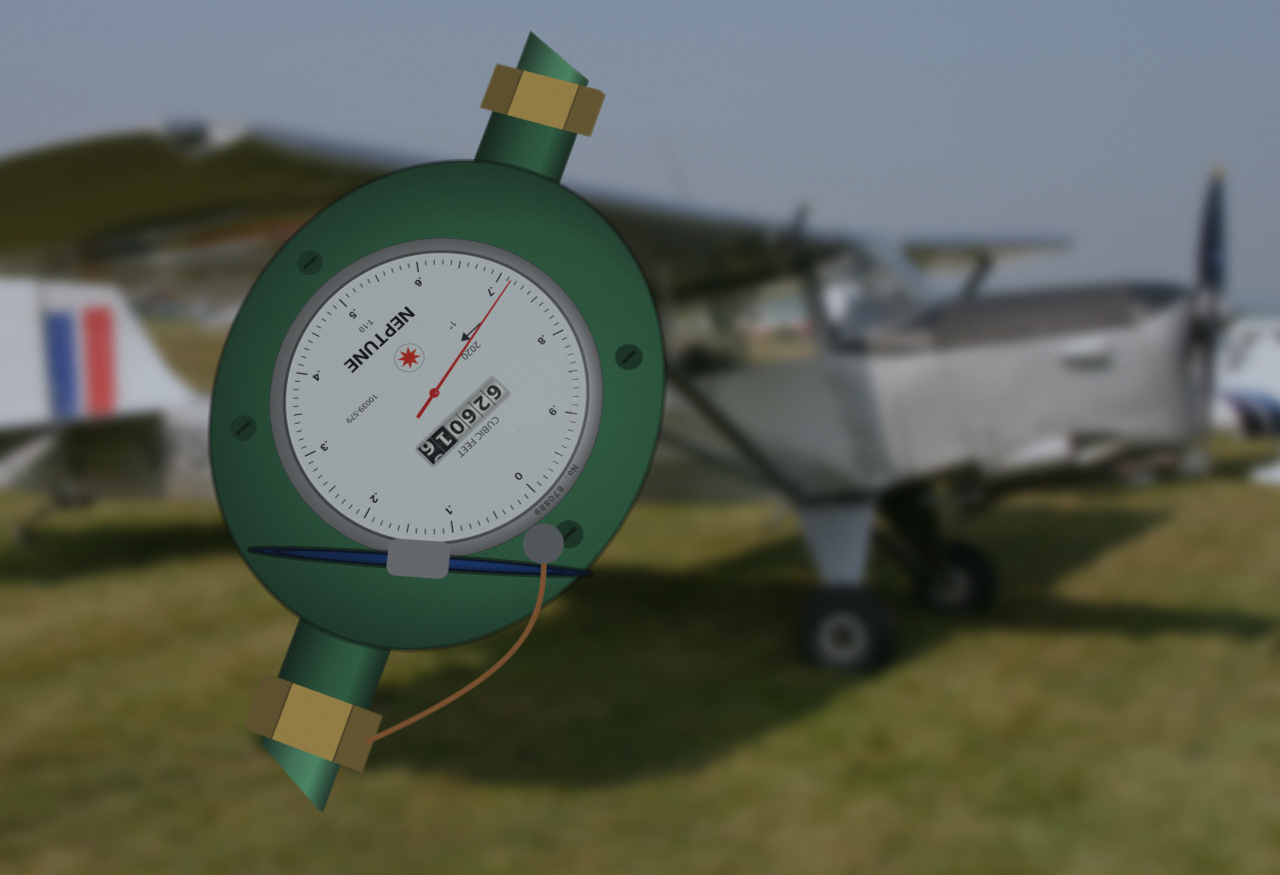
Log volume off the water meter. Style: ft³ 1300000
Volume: ft³ 626015.71
